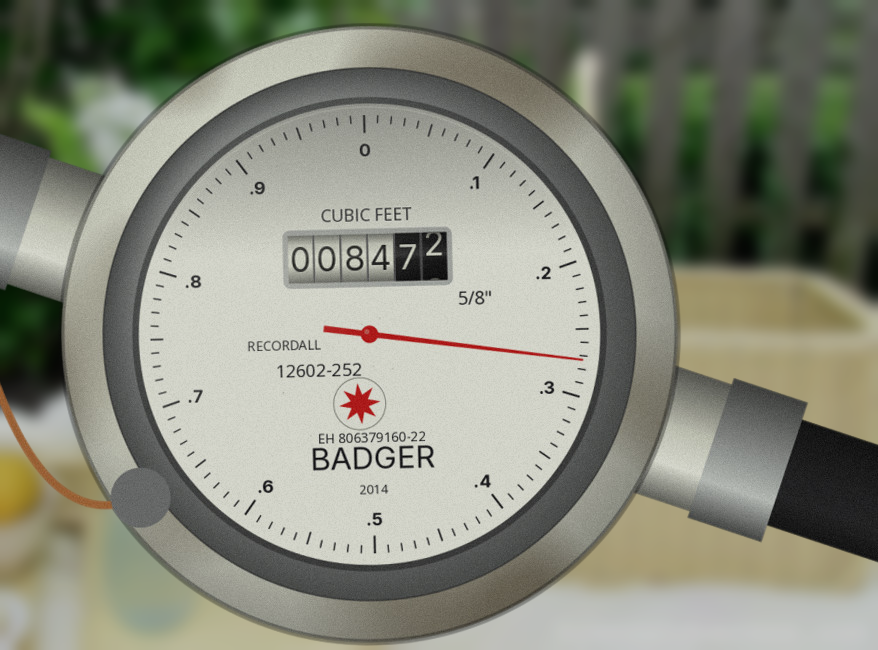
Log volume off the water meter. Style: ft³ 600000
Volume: ft³ 8472.27
